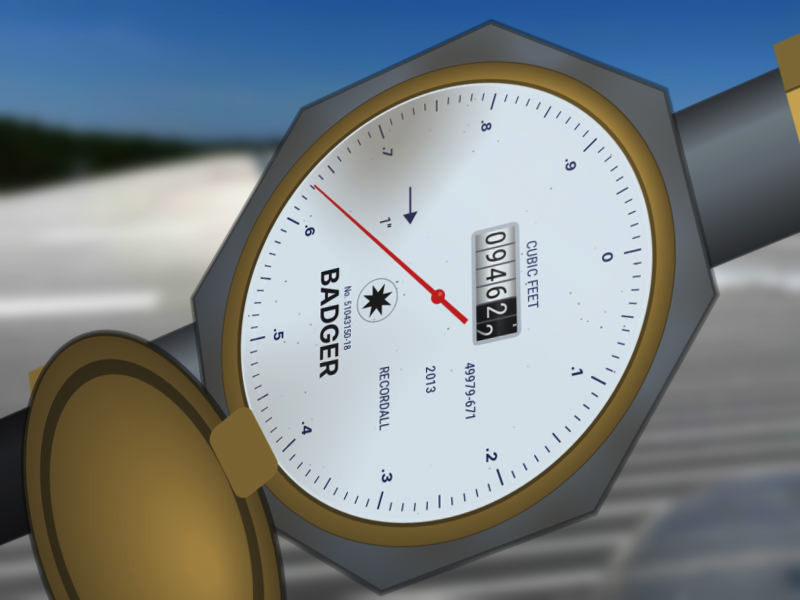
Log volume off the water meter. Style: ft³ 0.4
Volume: ft³ 94621.63
